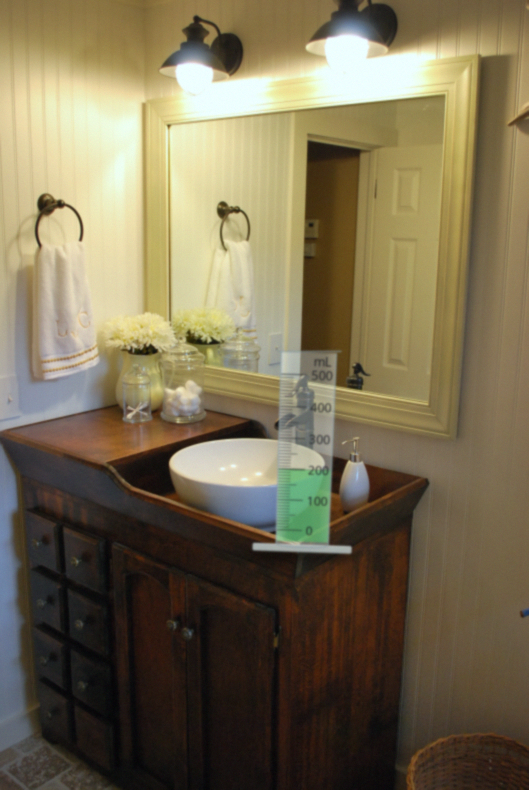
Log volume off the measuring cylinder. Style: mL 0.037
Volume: mL 200
